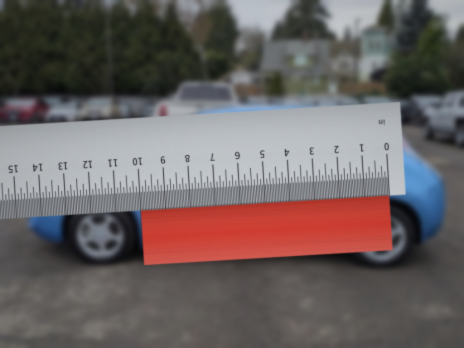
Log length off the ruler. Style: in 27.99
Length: in 10
